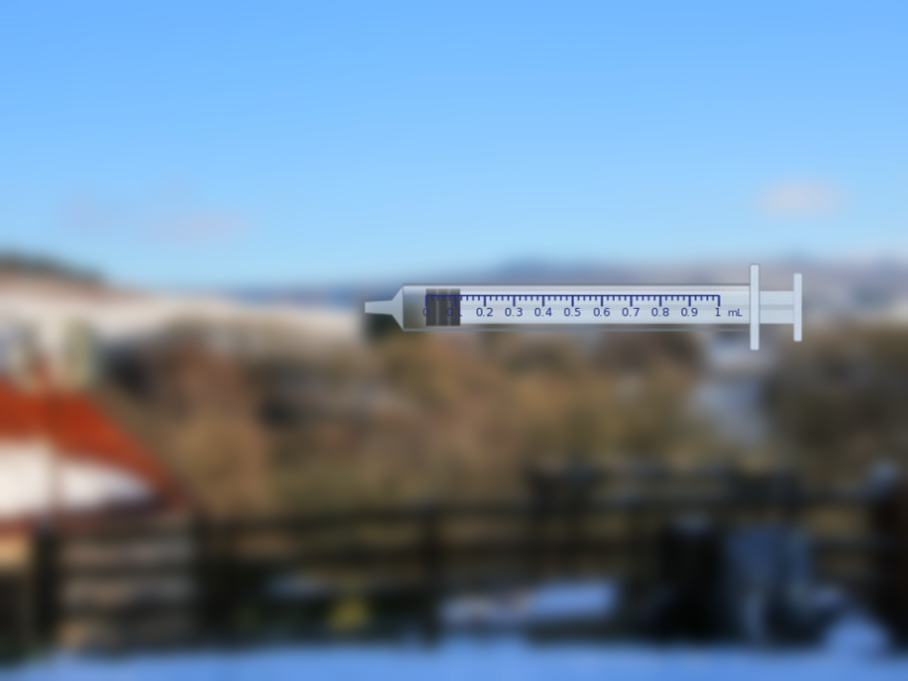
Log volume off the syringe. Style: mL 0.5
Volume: mL 0
